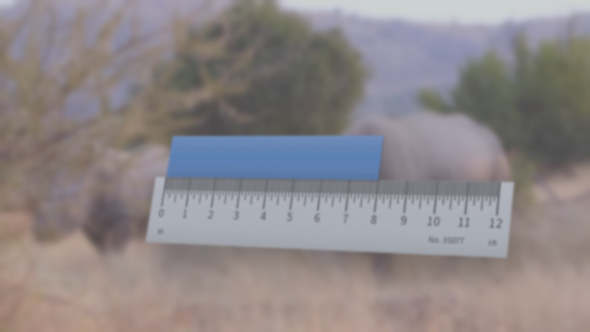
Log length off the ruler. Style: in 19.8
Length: in 8
